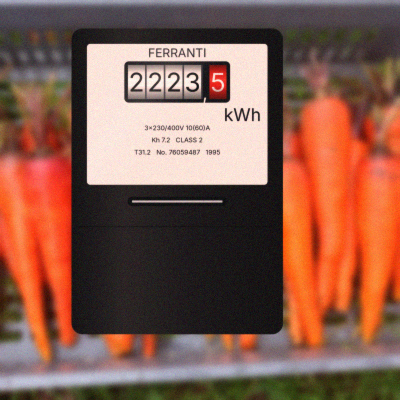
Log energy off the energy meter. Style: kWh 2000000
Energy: kWh 2223.5
